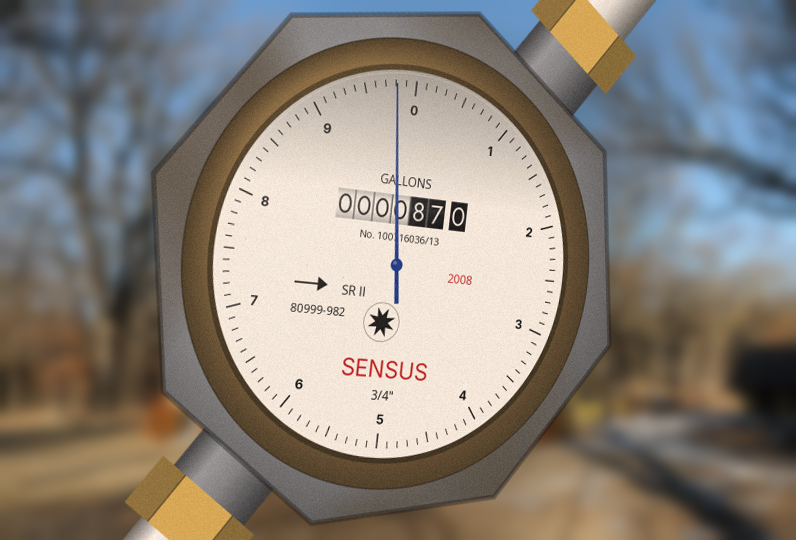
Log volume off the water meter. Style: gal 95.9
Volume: gal 869.8
